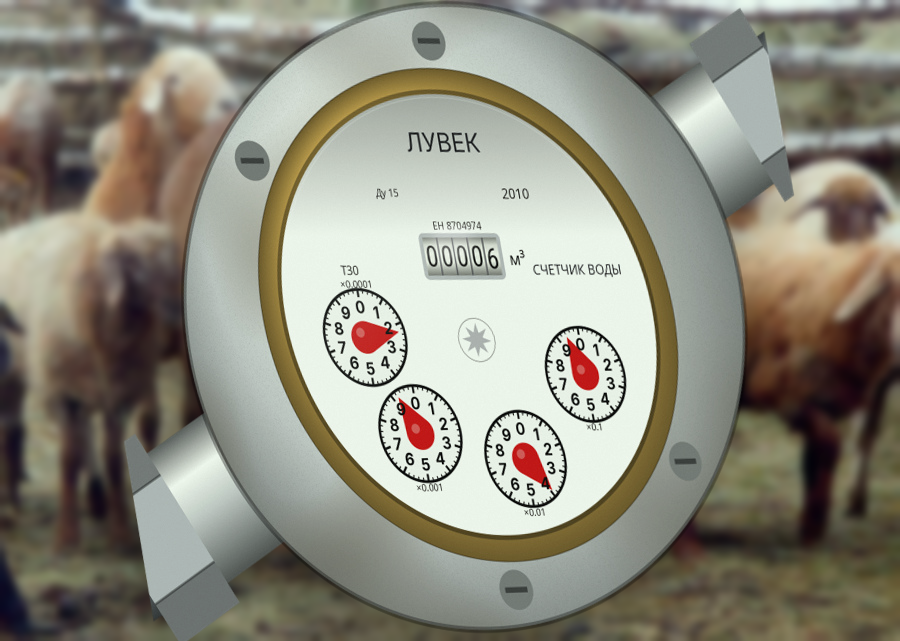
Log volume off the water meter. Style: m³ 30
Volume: m³ 5.9392
